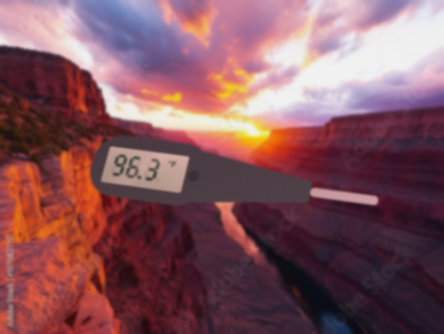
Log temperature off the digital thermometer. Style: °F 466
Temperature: °F 96.3
